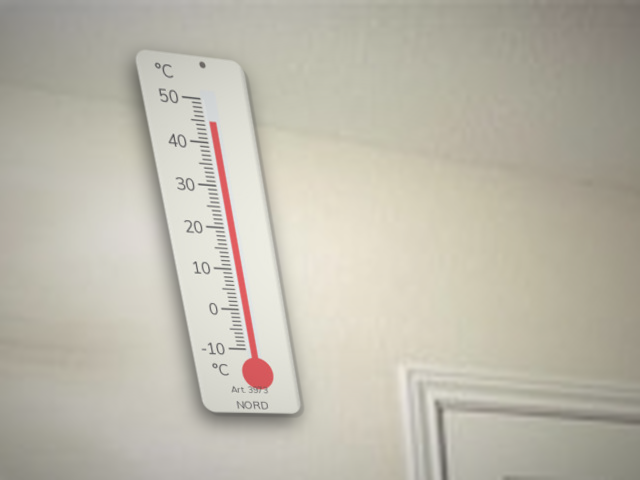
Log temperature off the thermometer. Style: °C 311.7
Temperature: °C 45
